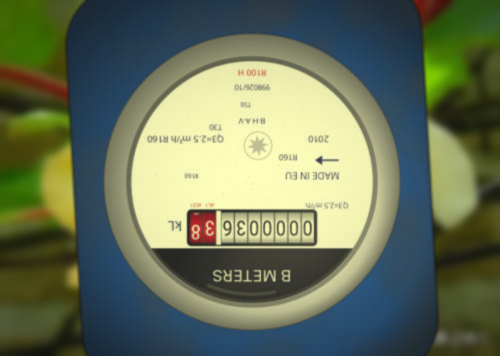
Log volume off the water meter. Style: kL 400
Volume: kL 36.38
